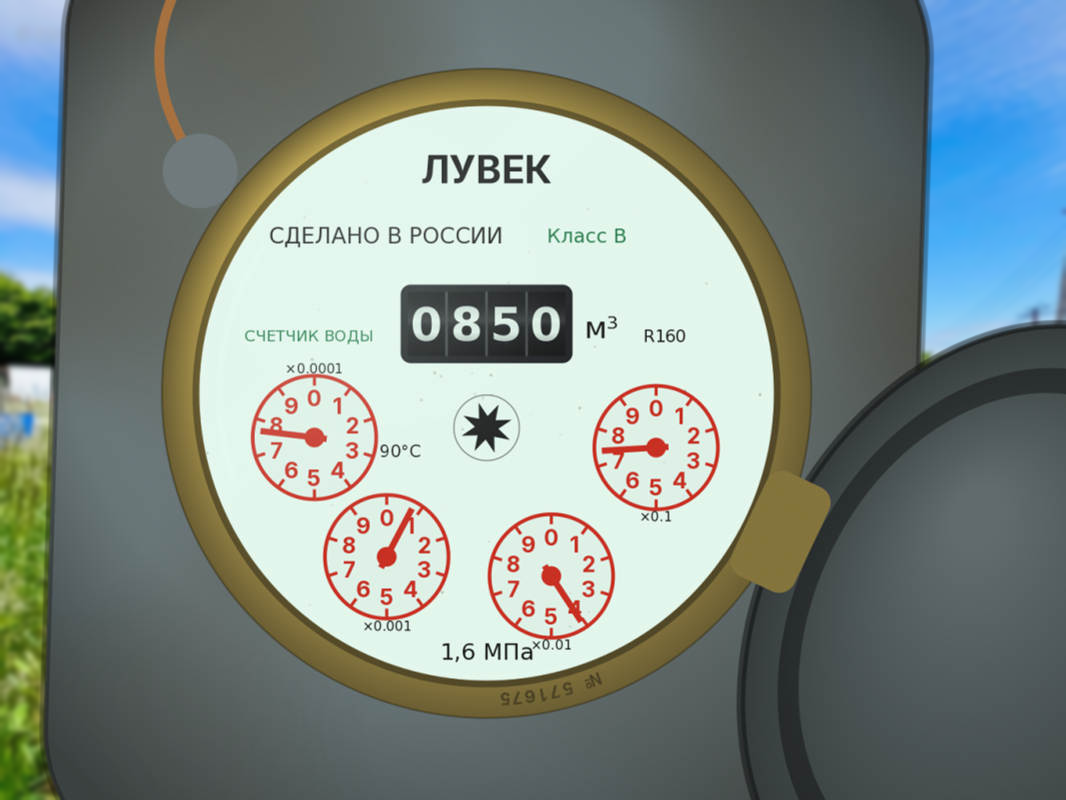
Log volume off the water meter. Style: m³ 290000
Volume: m³ 850.7407
